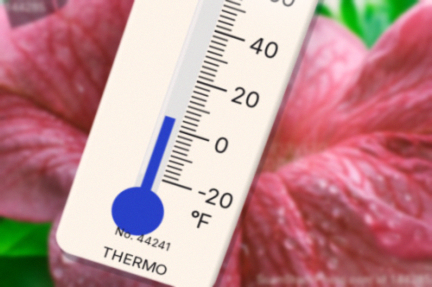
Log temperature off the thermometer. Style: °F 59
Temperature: °F 4
